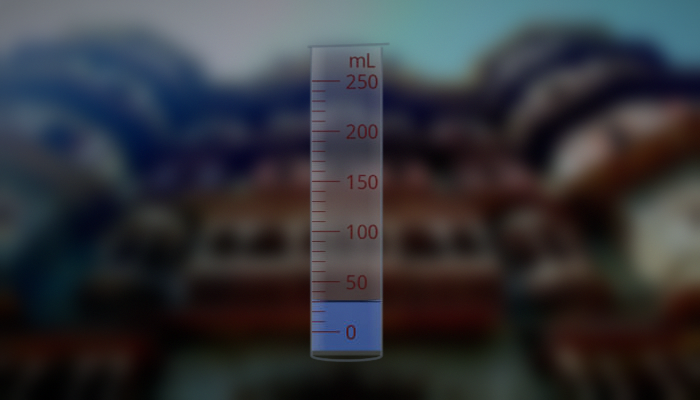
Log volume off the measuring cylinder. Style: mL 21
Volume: mL 30
